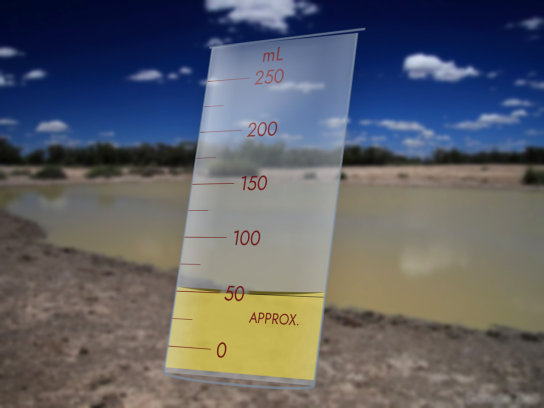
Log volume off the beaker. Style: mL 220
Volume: mL 50
